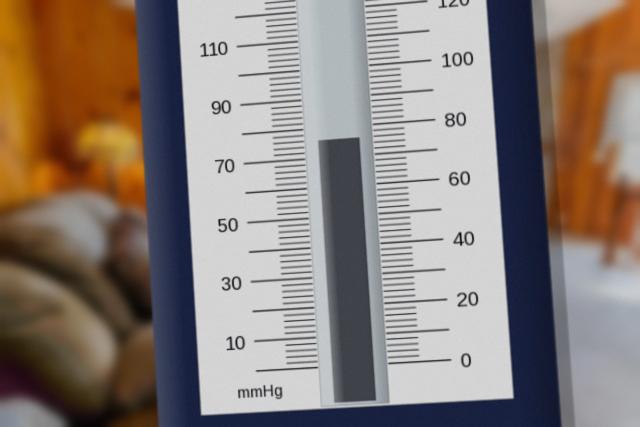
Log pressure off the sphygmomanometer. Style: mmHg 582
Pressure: mmHg 76
